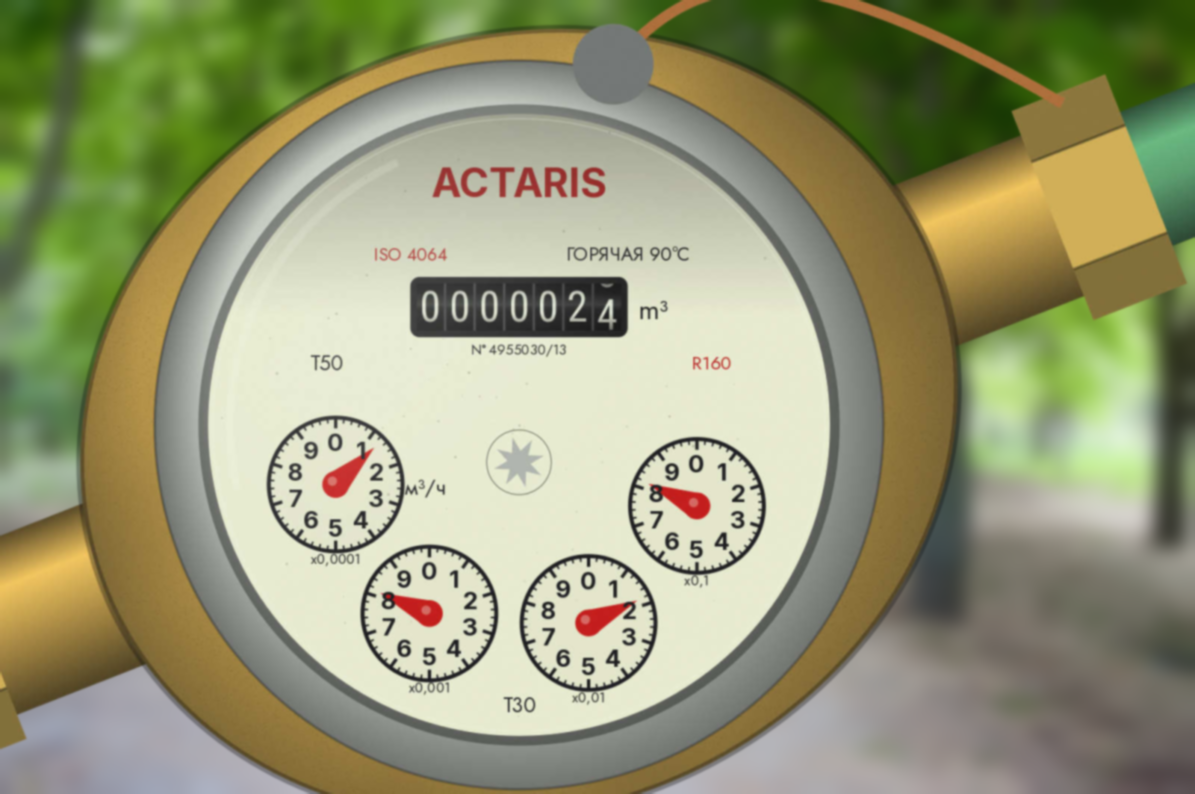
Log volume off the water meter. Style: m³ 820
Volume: m³ 23.8181
